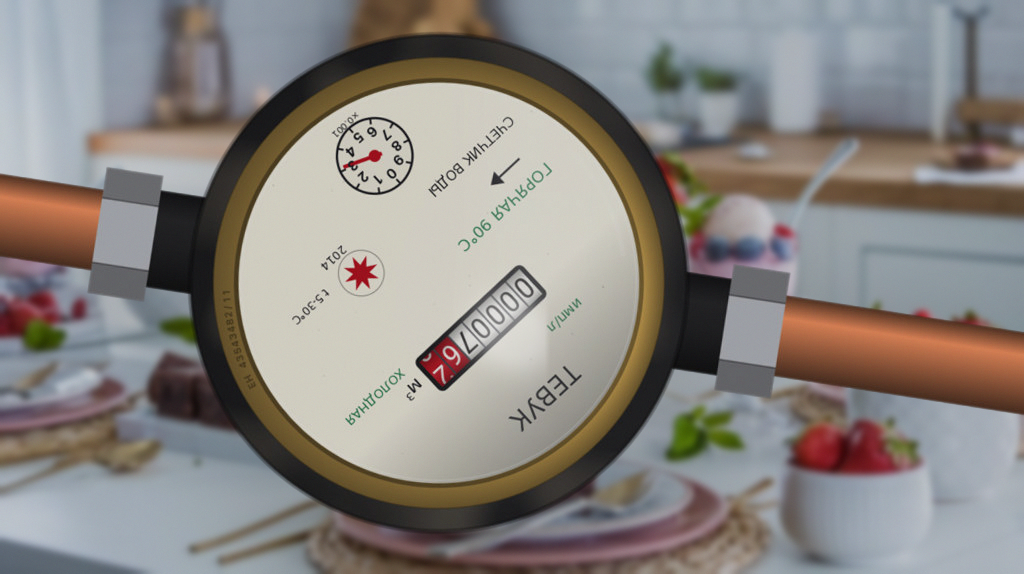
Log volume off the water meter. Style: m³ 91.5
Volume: m³ 7.623
